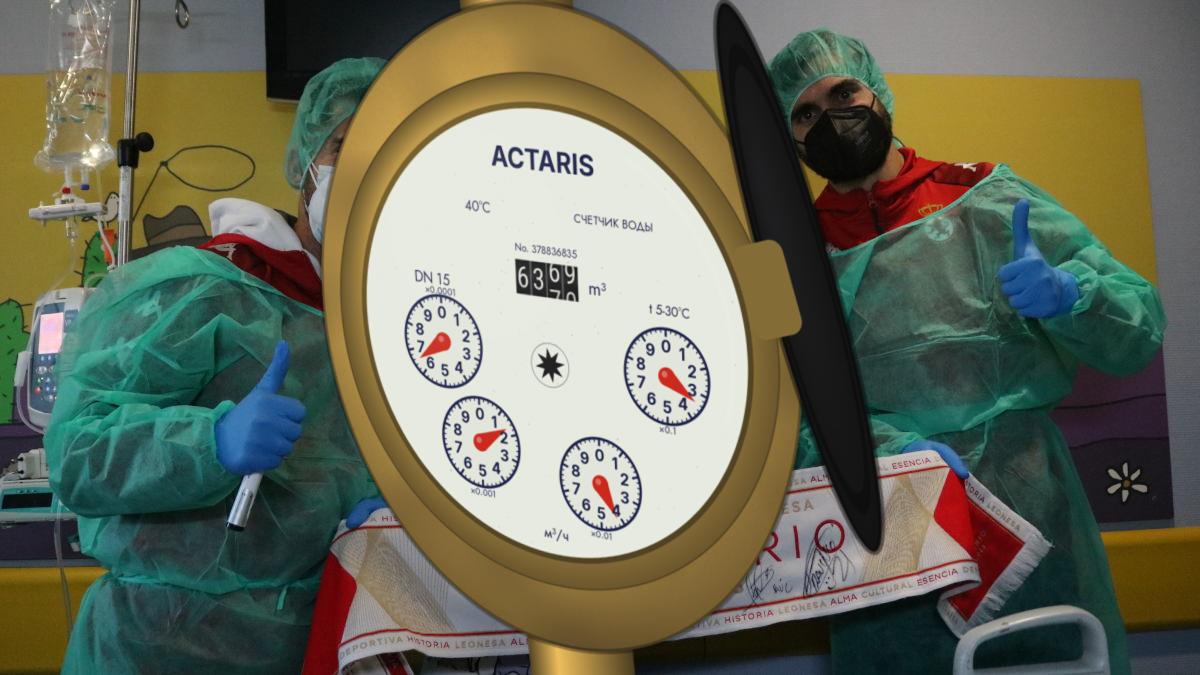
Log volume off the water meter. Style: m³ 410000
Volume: m³ 6369.3416
